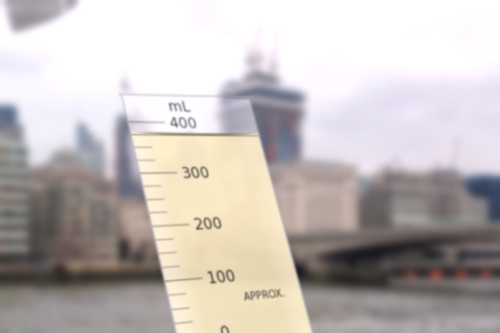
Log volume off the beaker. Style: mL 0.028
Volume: mL 375
